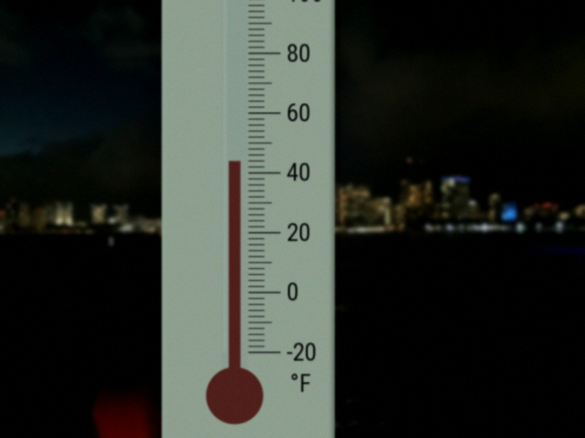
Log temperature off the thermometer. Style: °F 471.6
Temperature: °F 44
